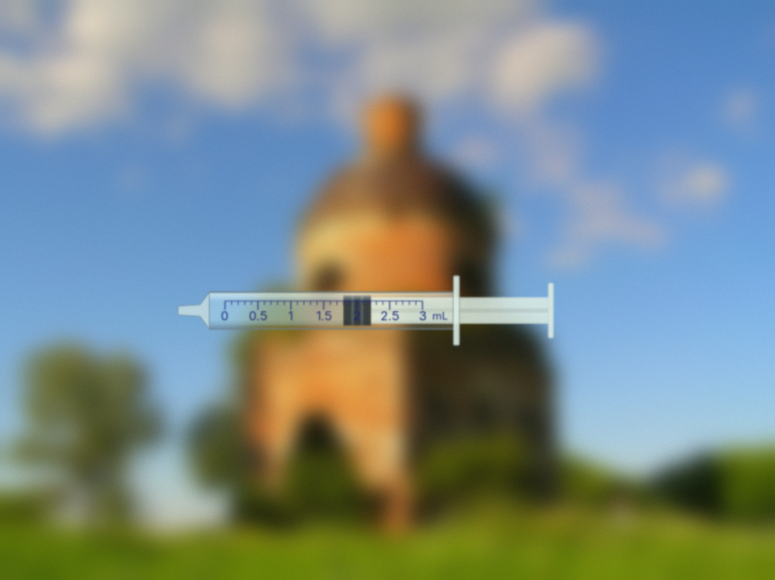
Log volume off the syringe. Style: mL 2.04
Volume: mL 1.8
